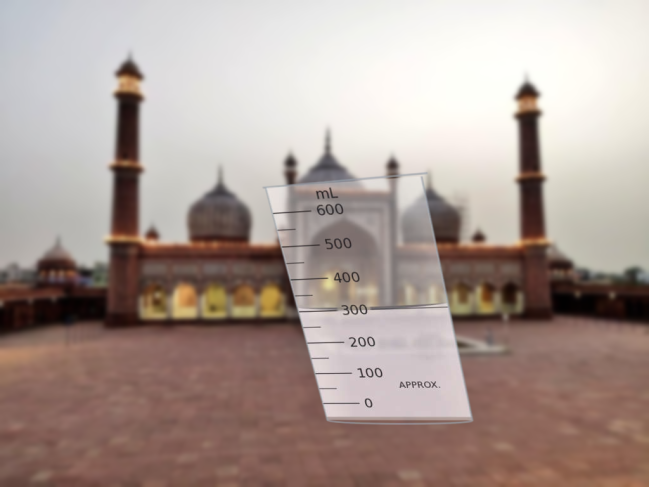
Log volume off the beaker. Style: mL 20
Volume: mL 300
